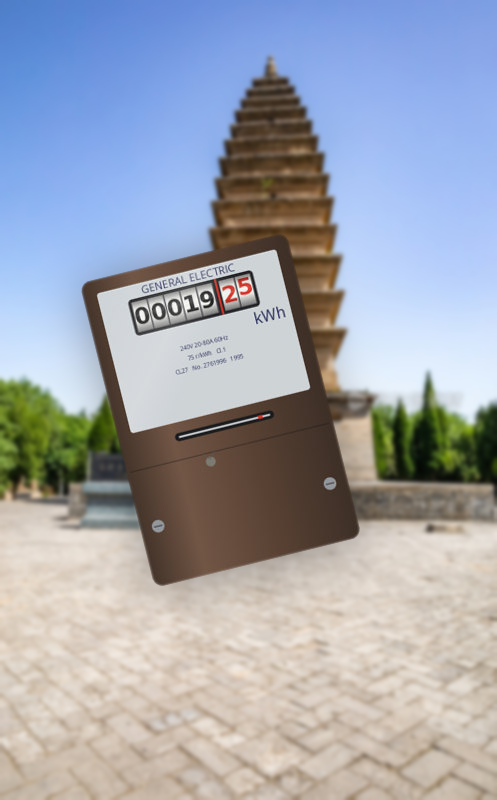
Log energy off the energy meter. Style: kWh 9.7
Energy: kWh 19.25
